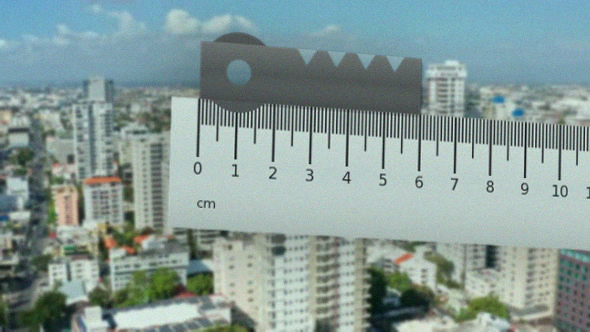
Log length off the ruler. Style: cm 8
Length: cm 6
